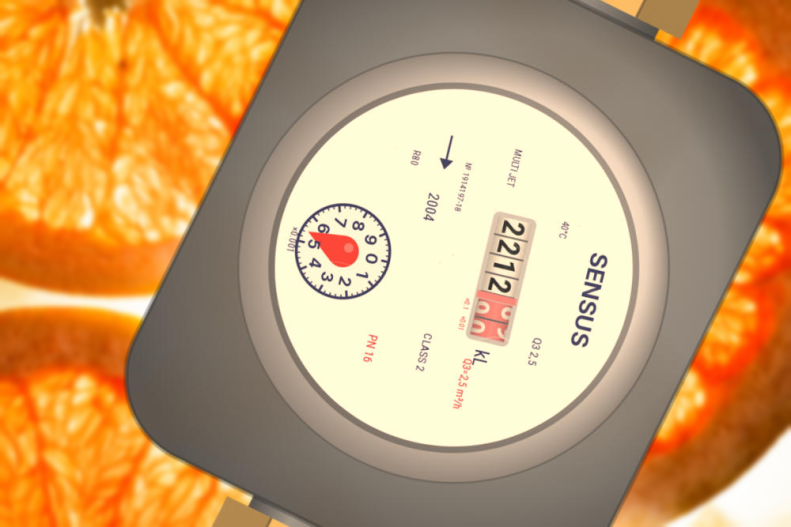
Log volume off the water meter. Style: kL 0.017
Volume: kL 2212.895
